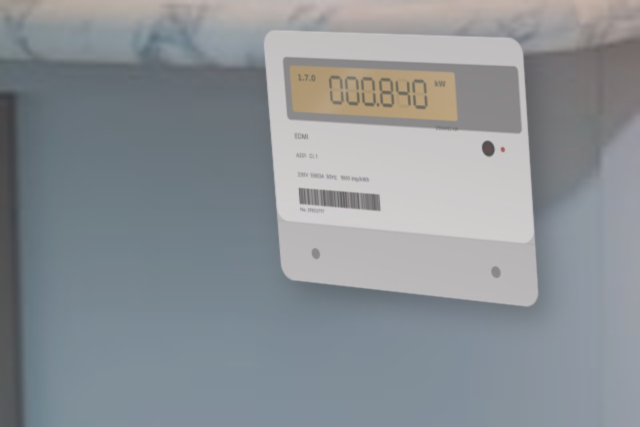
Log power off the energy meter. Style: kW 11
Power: kW 0.840
